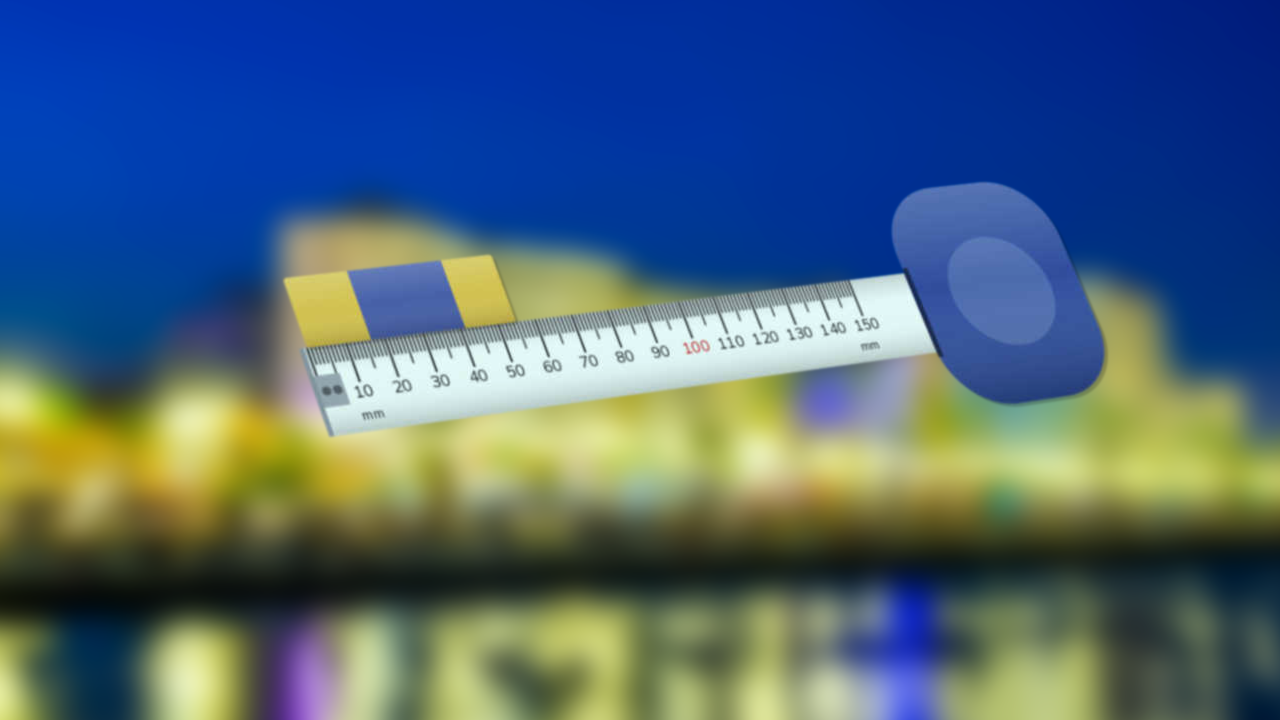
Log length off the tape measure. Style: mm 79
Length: mm 55
